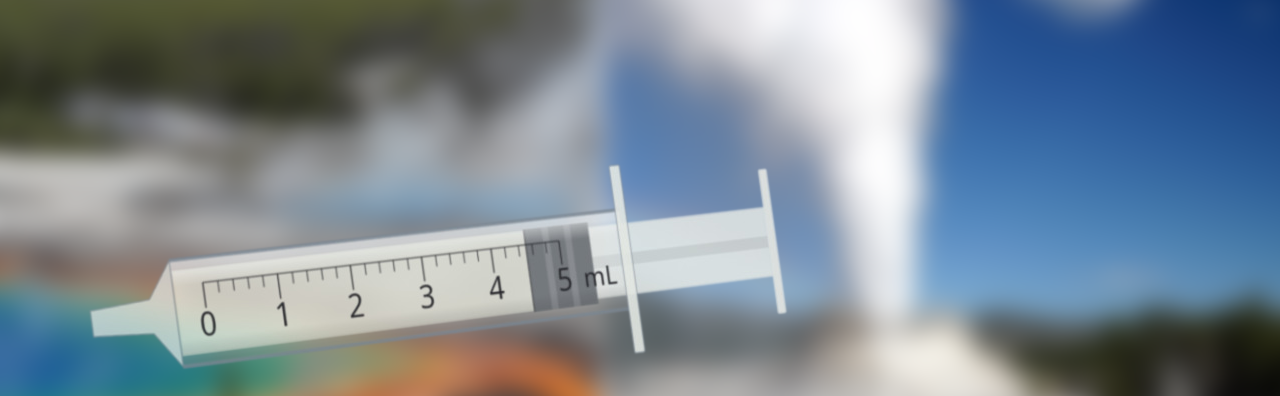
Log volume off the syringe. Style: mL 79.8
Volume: mL 4.5
